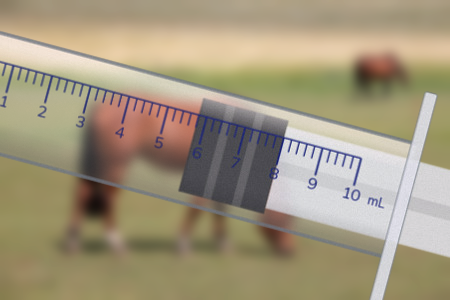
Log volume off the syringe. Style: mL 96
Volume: mL 5.8
